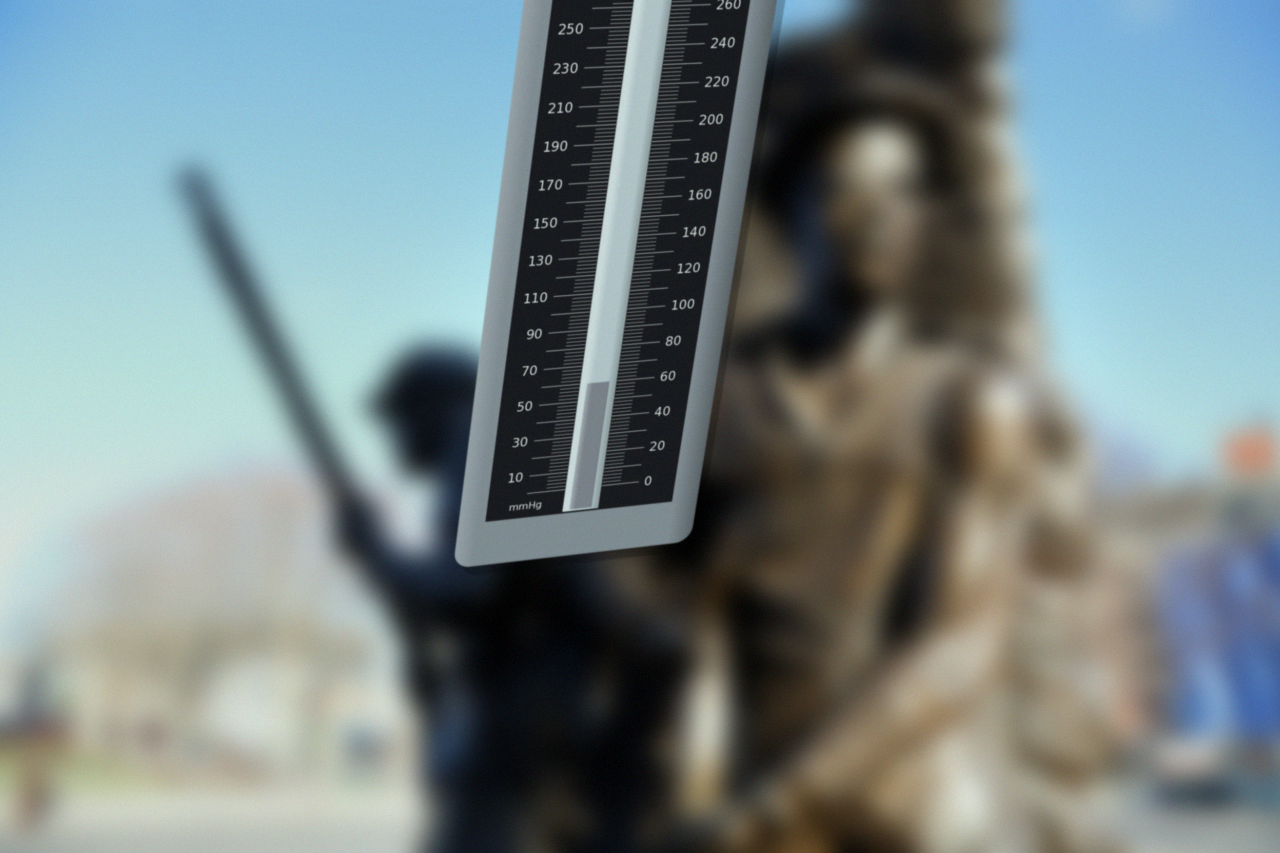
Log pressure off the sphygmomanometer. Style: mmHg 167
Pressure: mmHg 60
